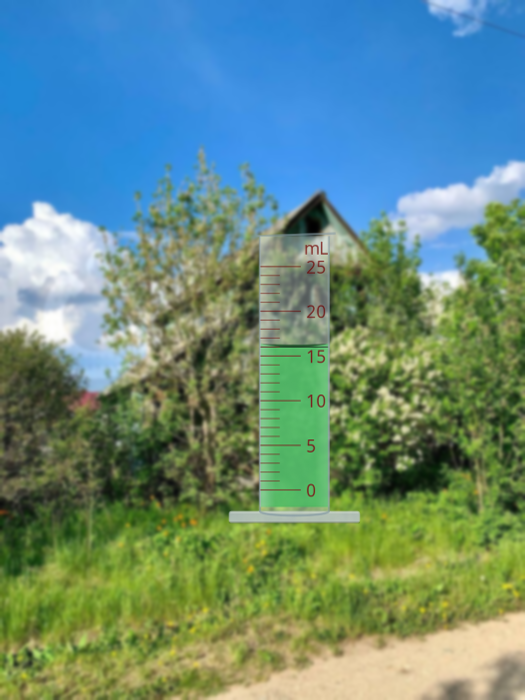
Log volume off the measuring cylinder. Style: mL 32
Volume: mL 16
